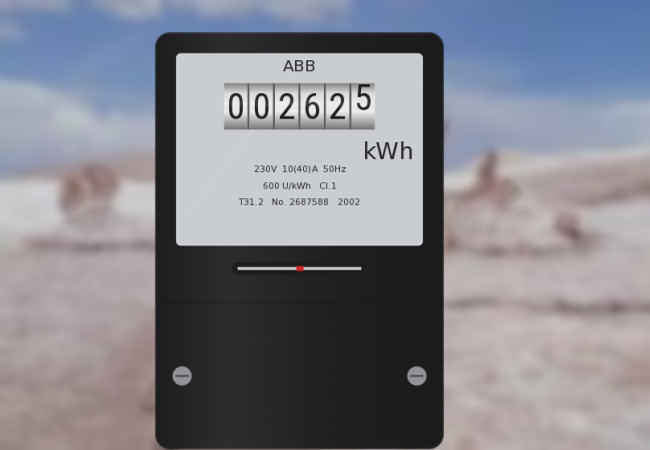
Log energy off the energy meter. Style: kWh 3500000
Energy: kWh 2625
